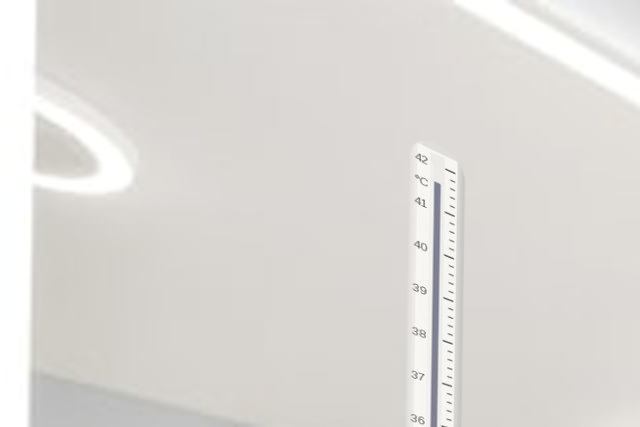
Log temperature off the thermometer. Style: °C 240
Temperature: °C 41.6
